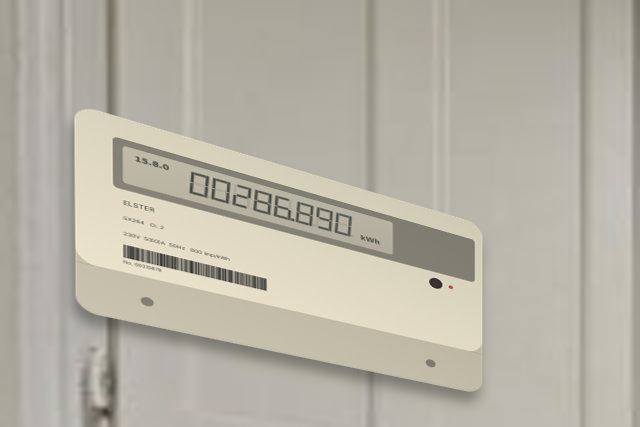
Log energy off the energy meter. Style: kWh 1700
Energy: kWh 286.890
